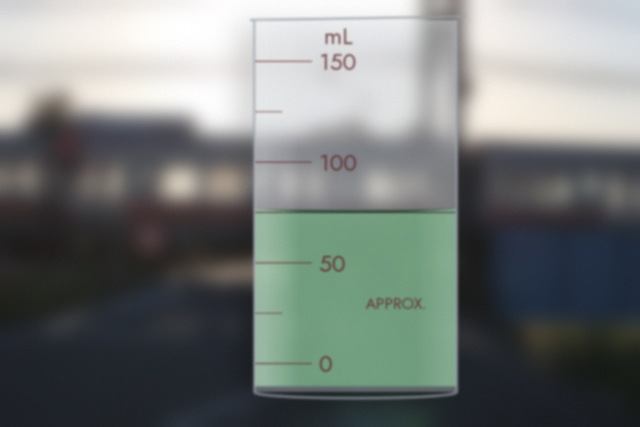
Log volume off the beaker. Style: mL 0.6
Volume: mL 75
